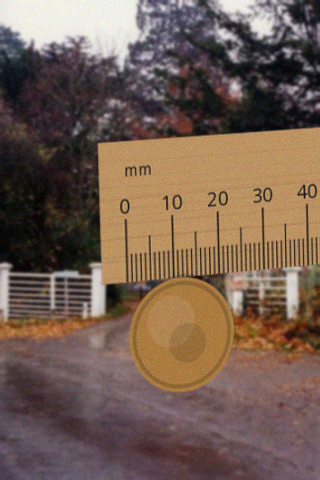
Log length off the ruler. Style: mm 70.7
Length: mm 23
